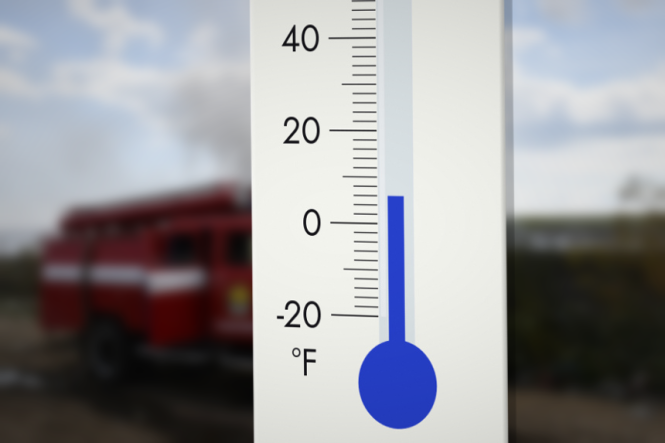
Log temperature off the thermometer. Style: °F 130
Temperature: °F 6
